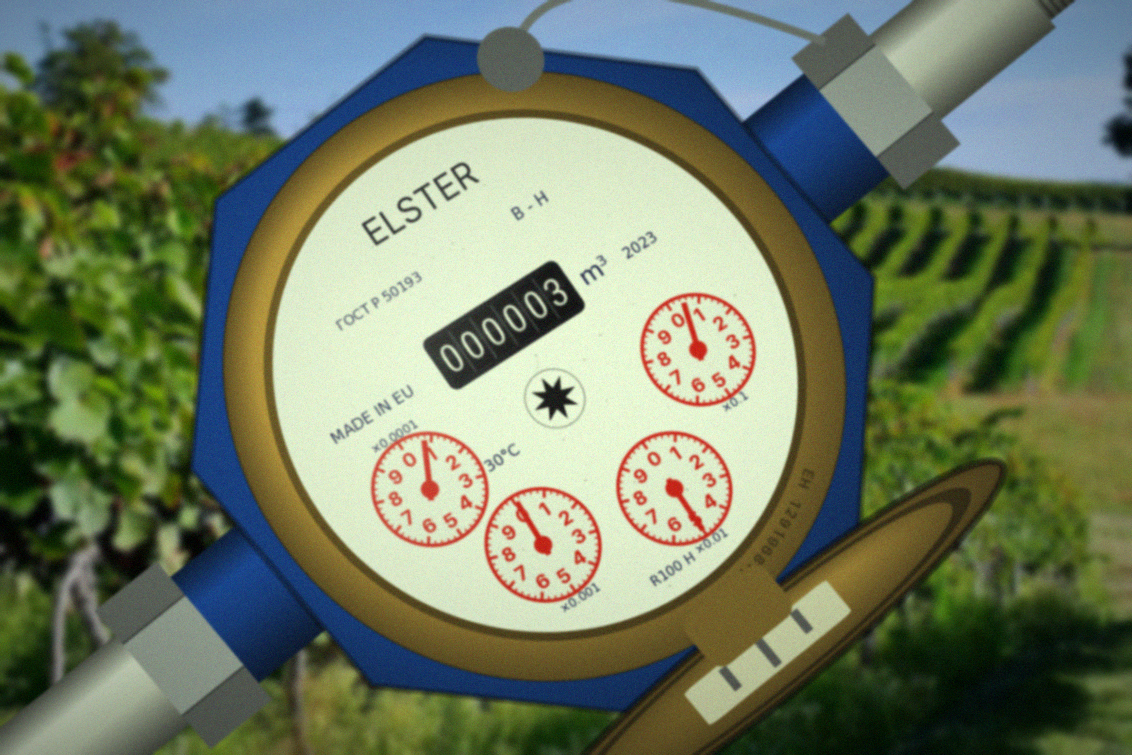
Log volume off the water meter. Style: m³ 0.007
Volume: m³ 3.0500
